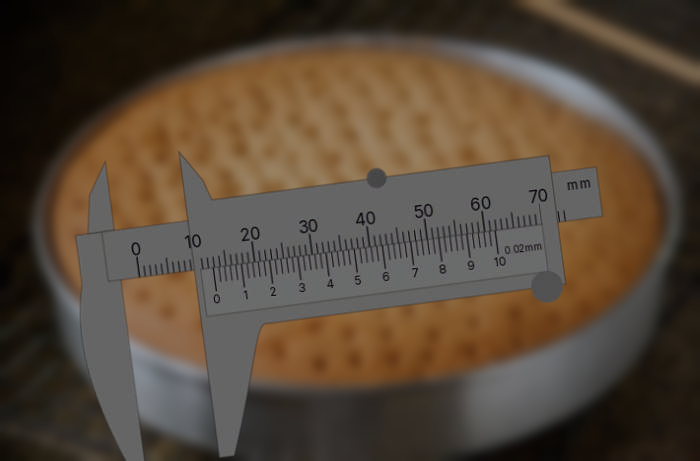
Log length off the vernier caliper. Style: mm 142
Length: mm 12.8
